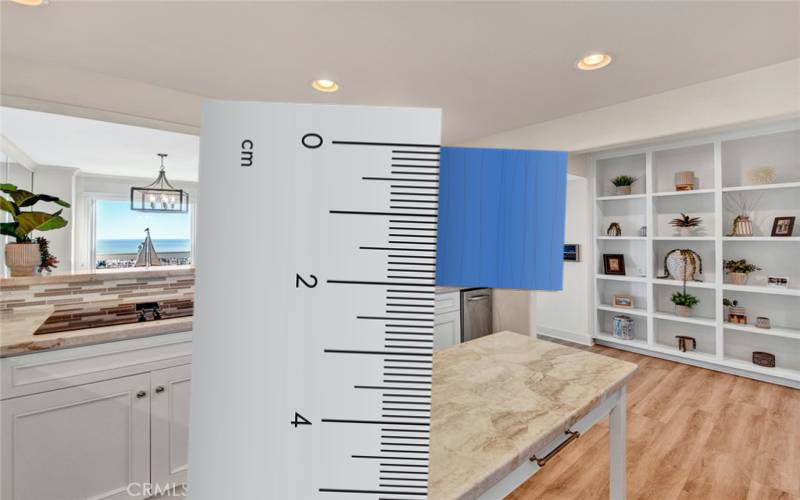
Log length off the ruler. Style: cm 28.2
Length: cm 2
